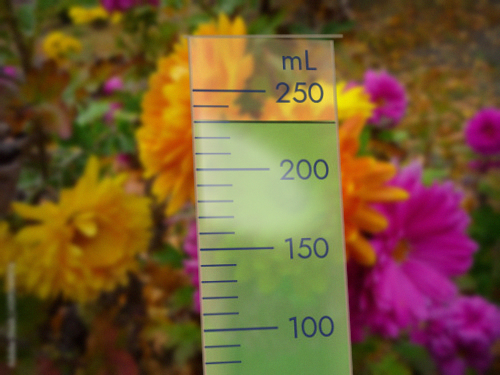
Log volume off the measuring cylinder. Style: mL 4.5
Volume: mL 230
